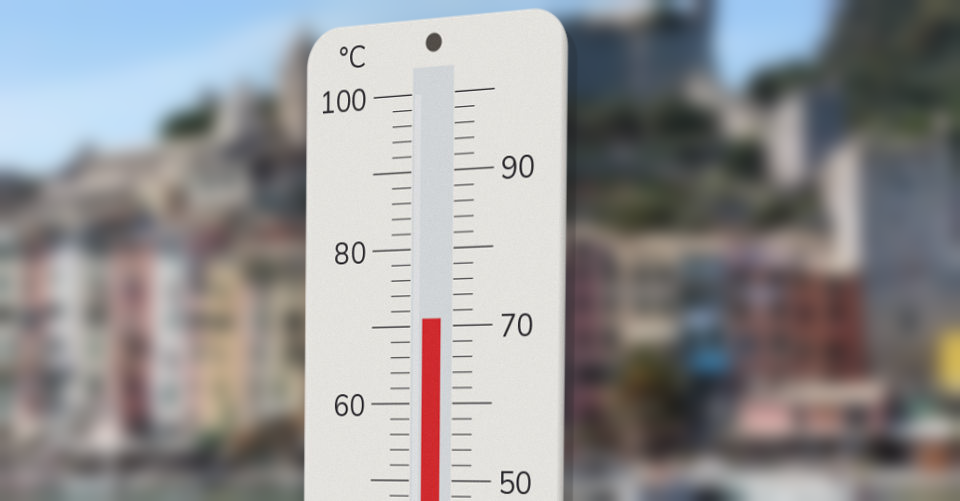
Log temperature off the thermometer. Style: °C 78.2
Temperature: °C 71
